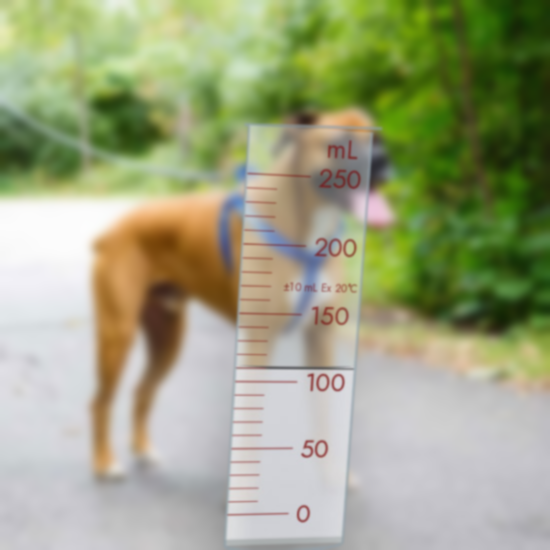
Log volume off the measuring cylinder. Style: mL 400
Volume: mL 110
